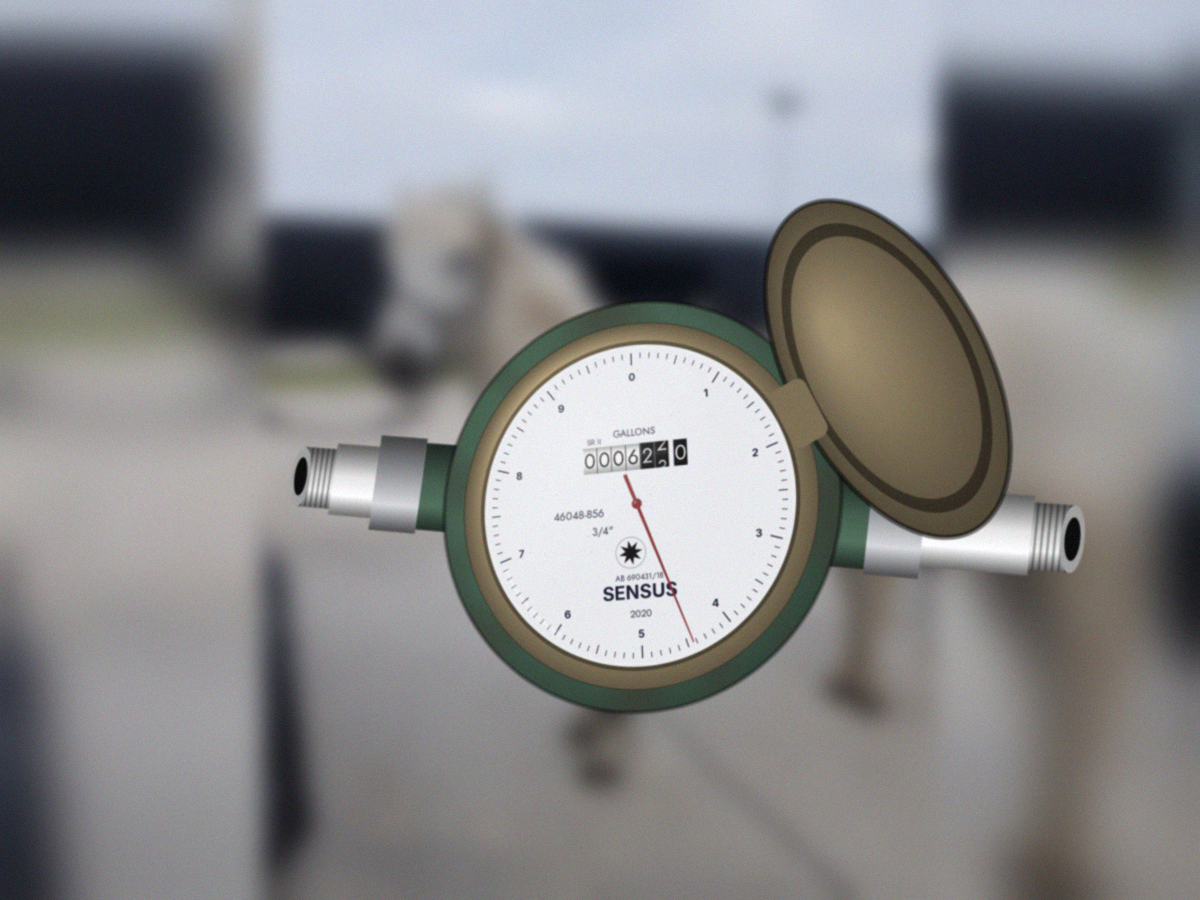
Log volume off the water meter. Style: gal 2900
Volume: gal 6224.4
